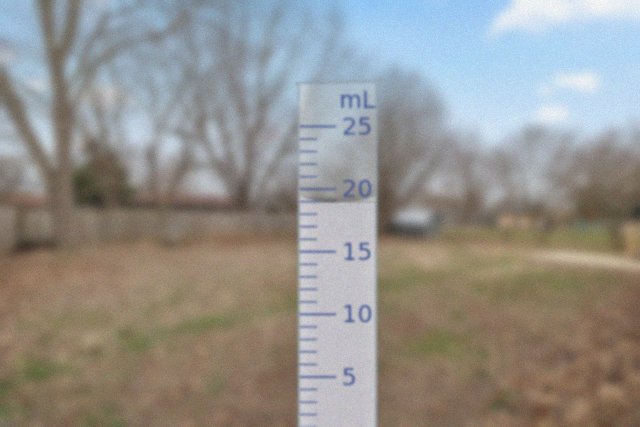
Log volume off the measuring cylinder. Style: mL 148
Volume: mL 19
